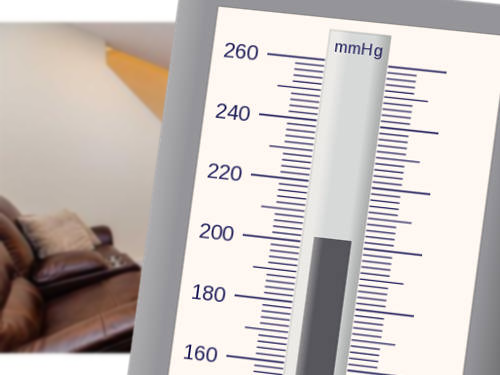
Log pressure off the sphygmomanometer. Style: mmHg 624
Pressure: mmHg 202
